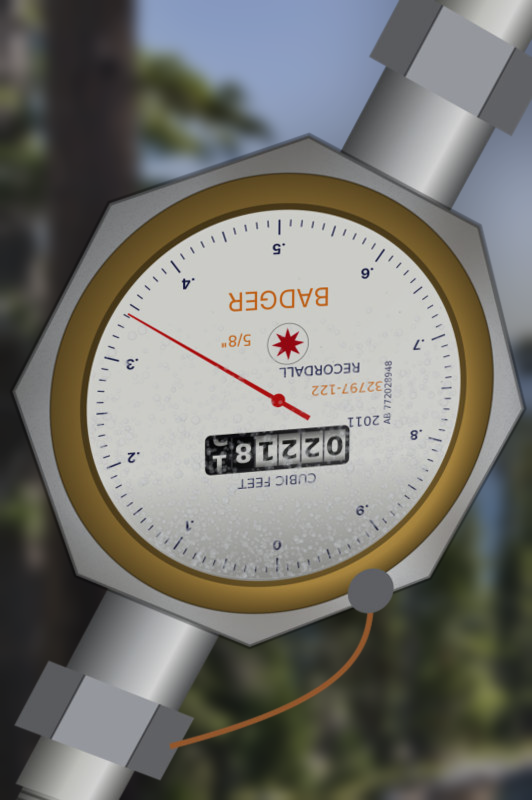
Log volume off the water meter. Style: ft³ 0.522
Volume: ft³ 22181.34
